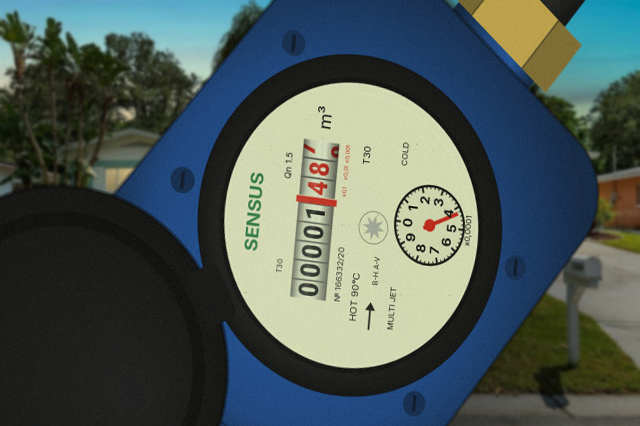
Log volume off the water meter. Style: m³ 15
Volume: m³ 1.4874
